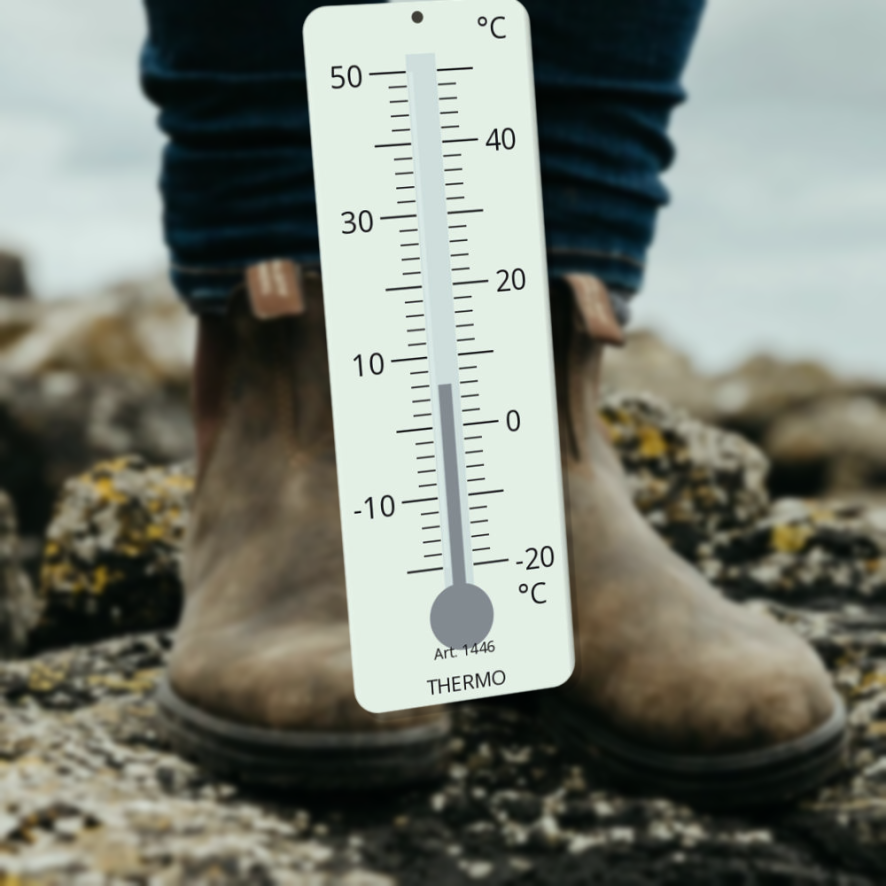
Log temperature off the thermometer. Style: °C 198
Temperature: °C 6
